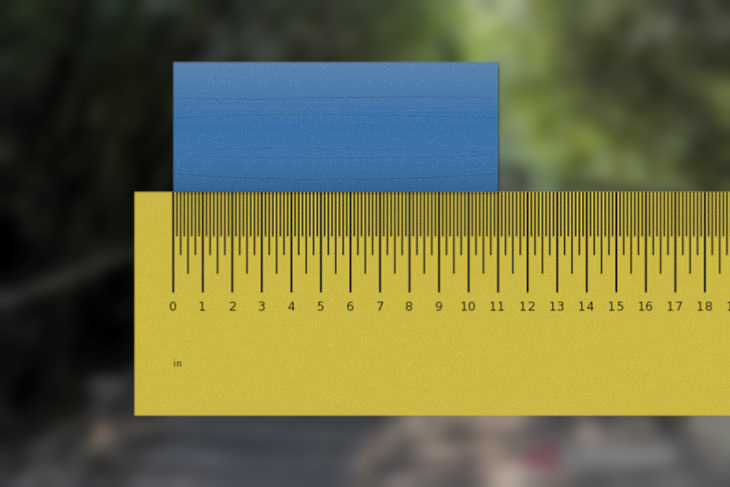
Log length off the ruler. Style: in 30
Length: in 11
